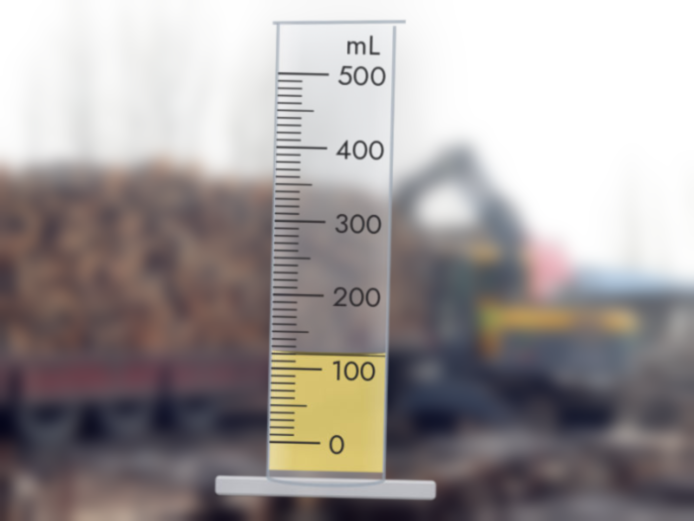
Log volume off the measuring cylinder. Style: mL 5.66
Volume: mL 120
